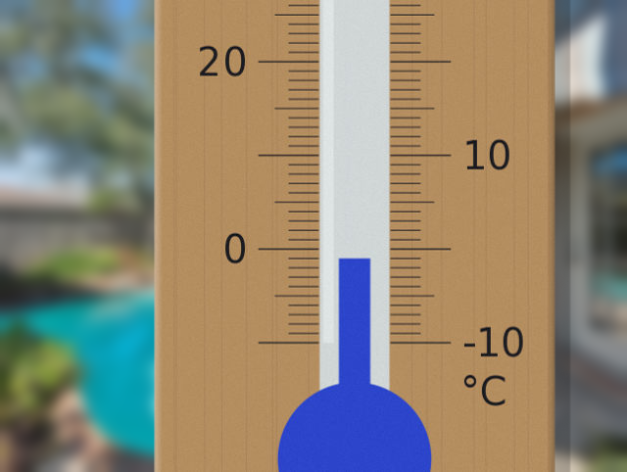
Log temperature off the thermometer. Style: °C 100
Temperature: °C -1
